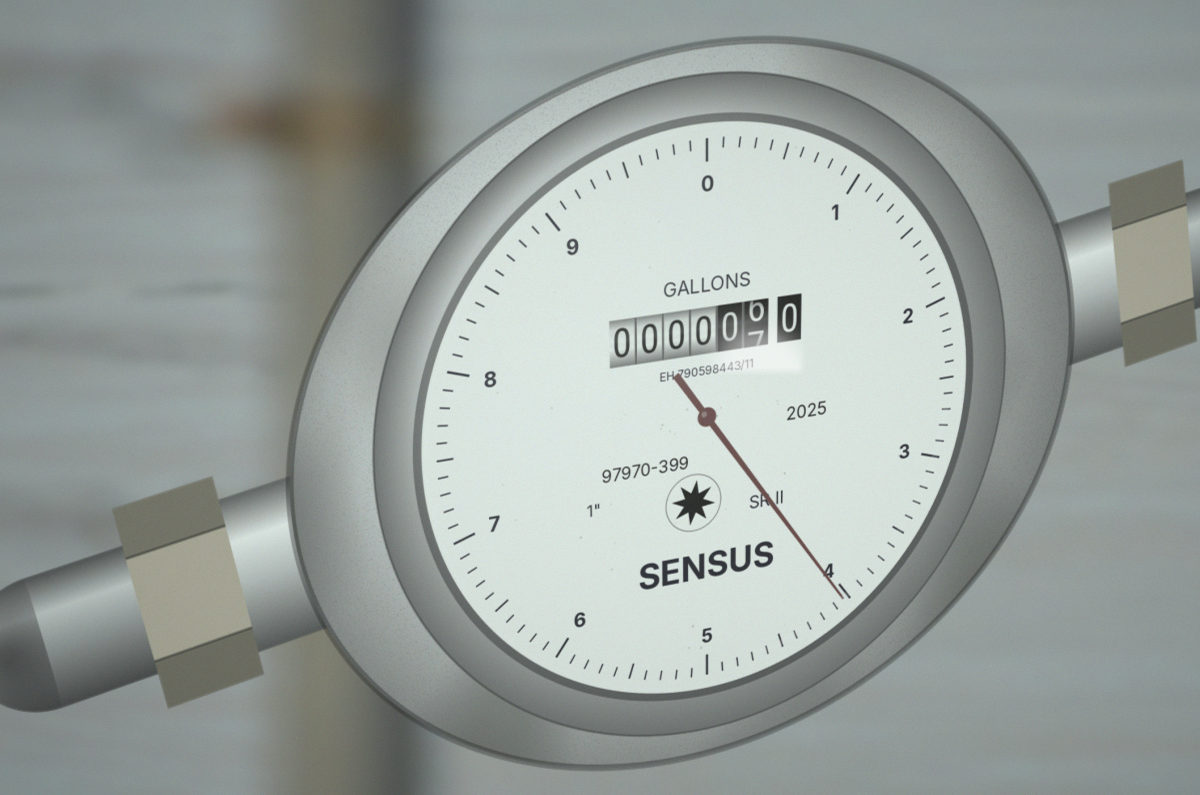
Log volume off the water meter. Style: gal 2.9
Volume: gal 64.0
